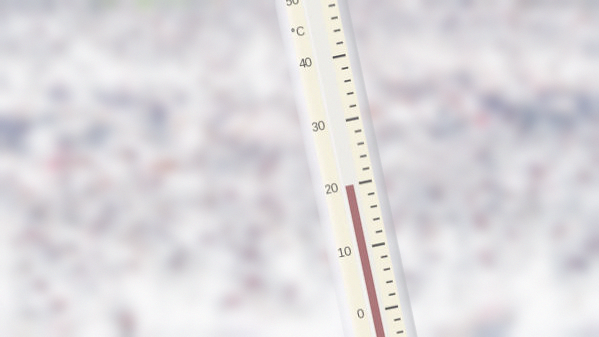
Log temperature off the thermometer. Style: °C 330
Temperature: °C 20
